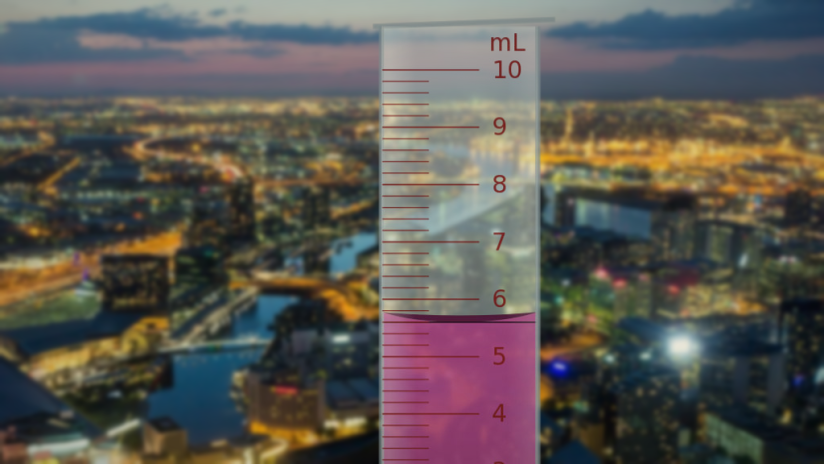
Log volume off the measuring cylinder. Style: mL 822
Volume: mL 5.6
